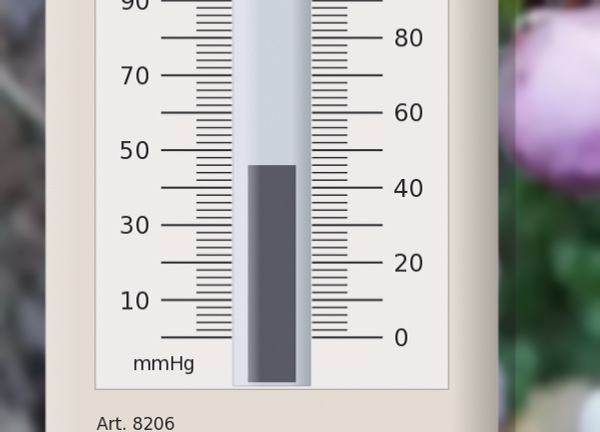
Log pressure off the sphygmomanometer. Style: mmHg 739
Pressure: mmHg 46
